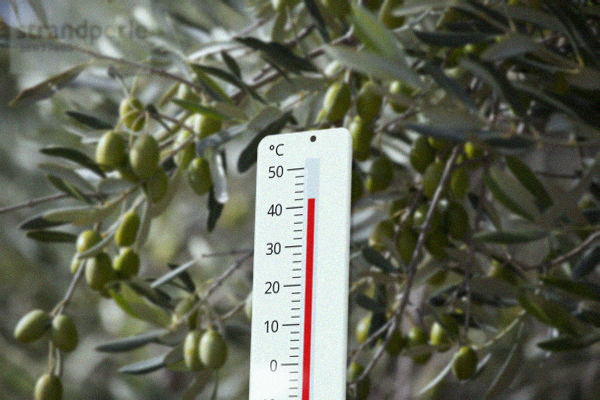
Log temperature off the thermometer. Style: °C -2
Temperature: °C 42
